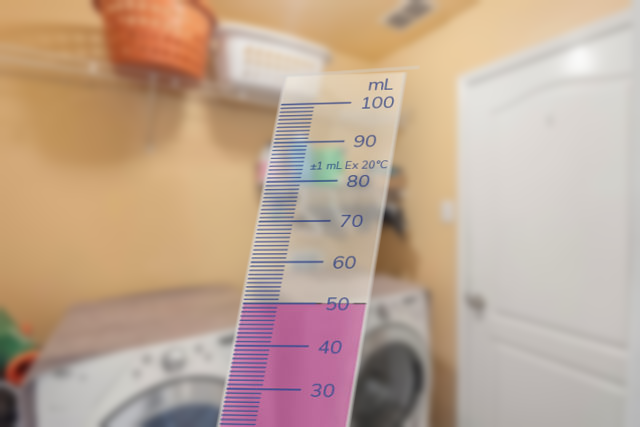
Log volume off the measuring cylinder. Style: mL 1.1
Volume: mL 50
